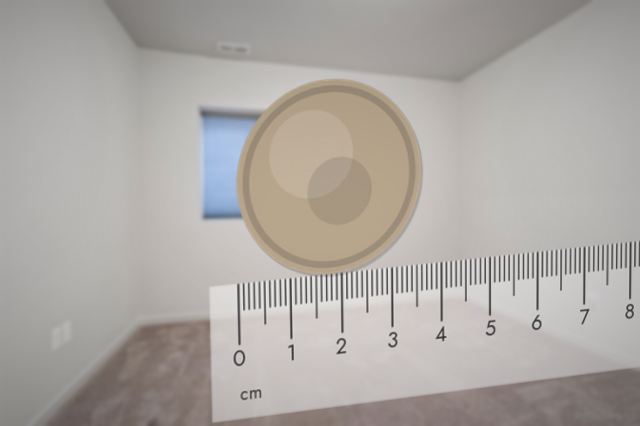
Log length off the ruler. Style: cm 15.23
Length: cm 3.6
